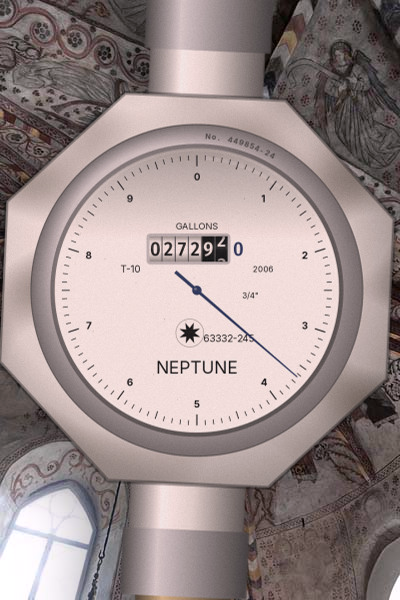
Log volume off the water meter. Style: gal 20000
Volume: gal 272923.6
